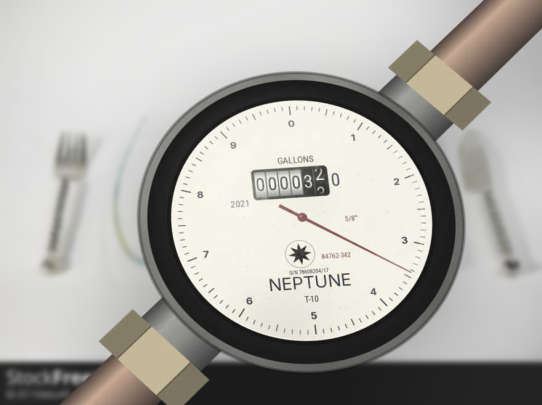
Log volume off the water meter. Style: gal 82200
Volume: gal 323.4
